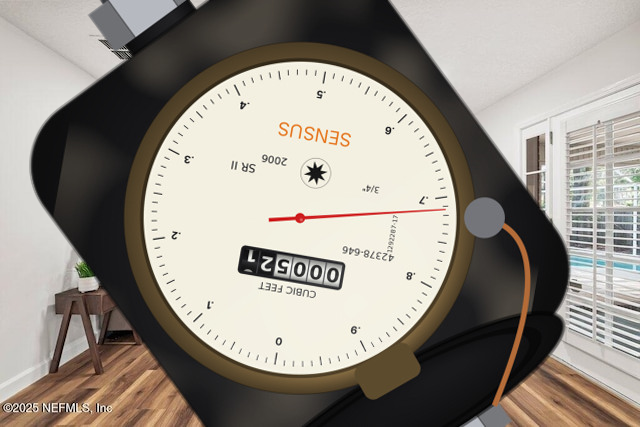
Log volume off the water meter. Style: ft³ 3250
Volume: ft³ 520.71
